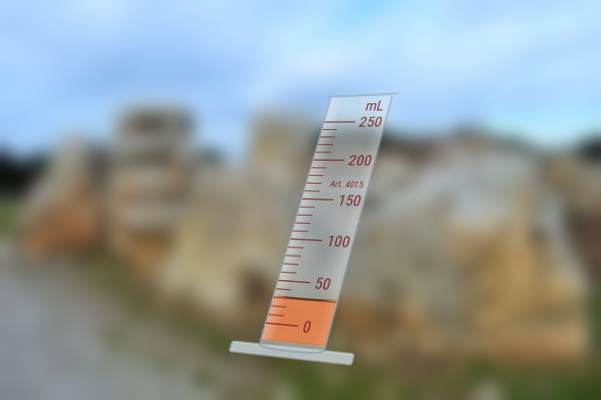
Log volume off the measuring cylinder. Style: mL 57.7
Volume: mL 30
